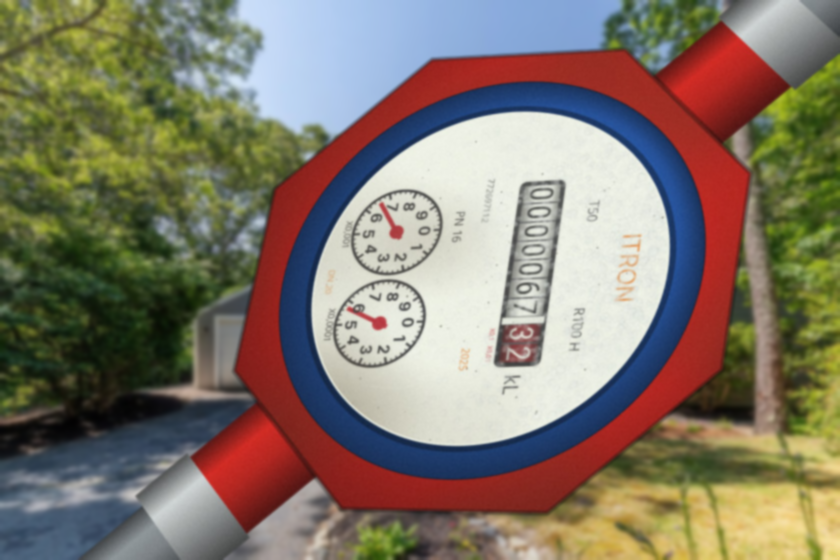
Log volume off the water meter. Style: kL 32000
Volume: kL 67.3265
